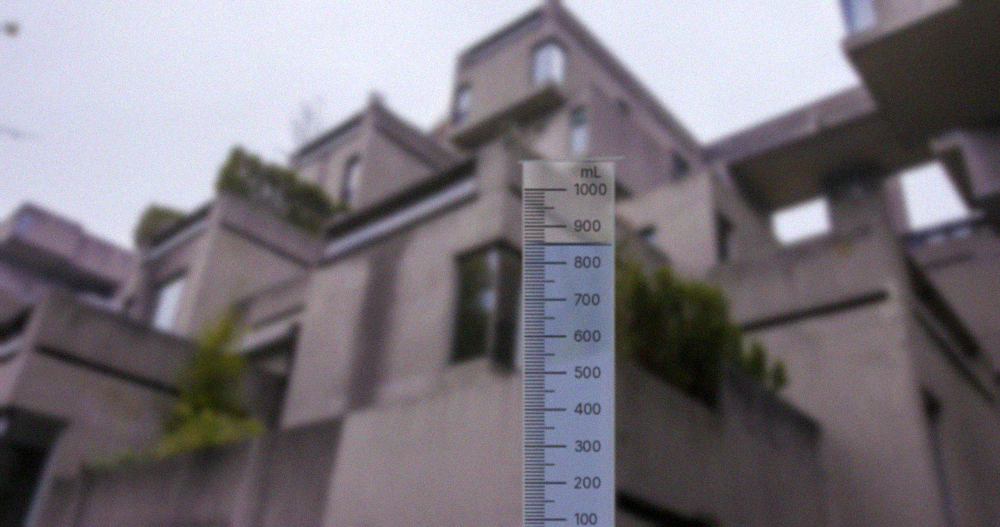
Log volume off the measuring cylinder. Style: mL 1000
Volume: mL 850
